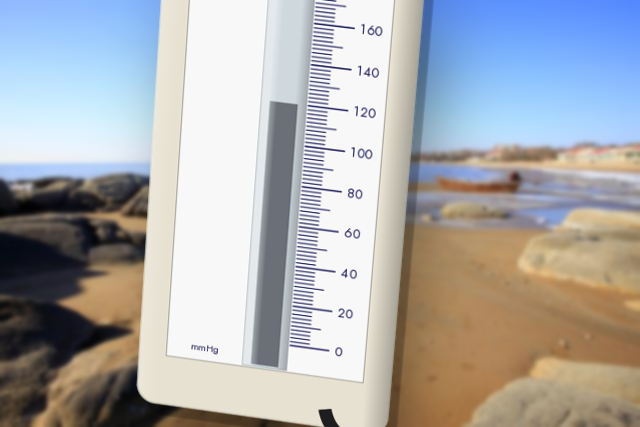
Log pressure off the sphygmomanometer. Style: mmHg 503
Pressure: mmHg 120
